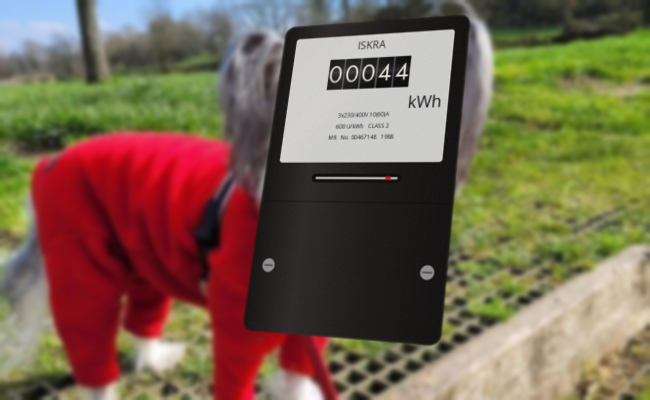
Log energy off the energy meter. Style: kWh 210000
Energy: kWh 44
